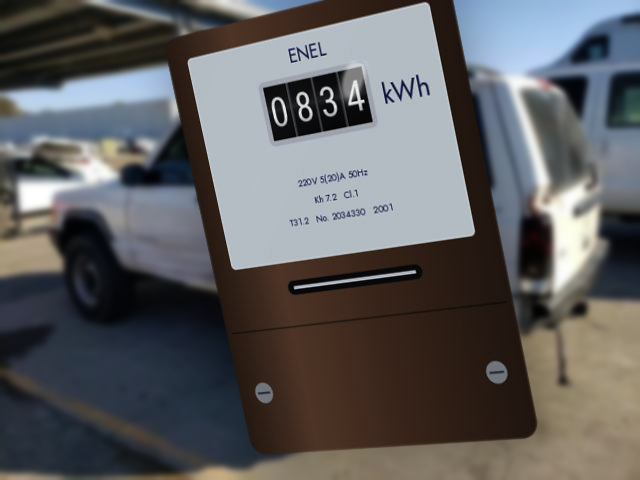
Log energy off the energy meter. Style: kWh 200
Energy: kWh 834
